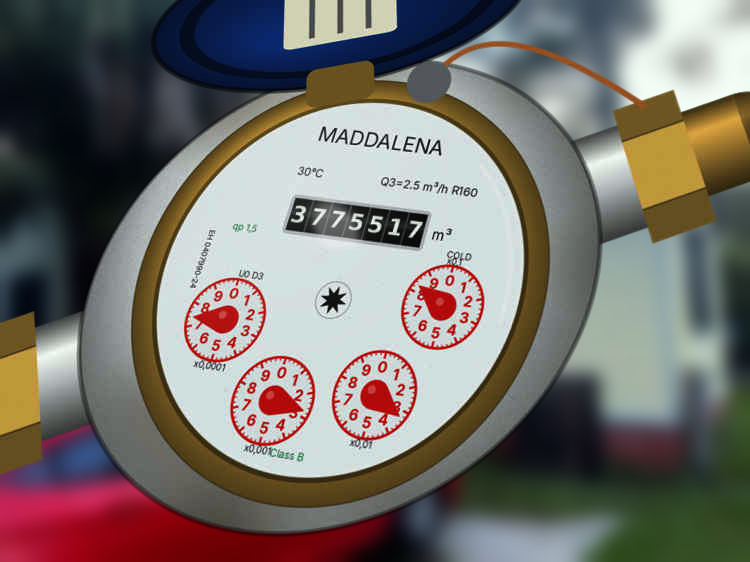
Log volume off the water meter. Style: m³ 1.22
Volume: m³ 3775517.8327
